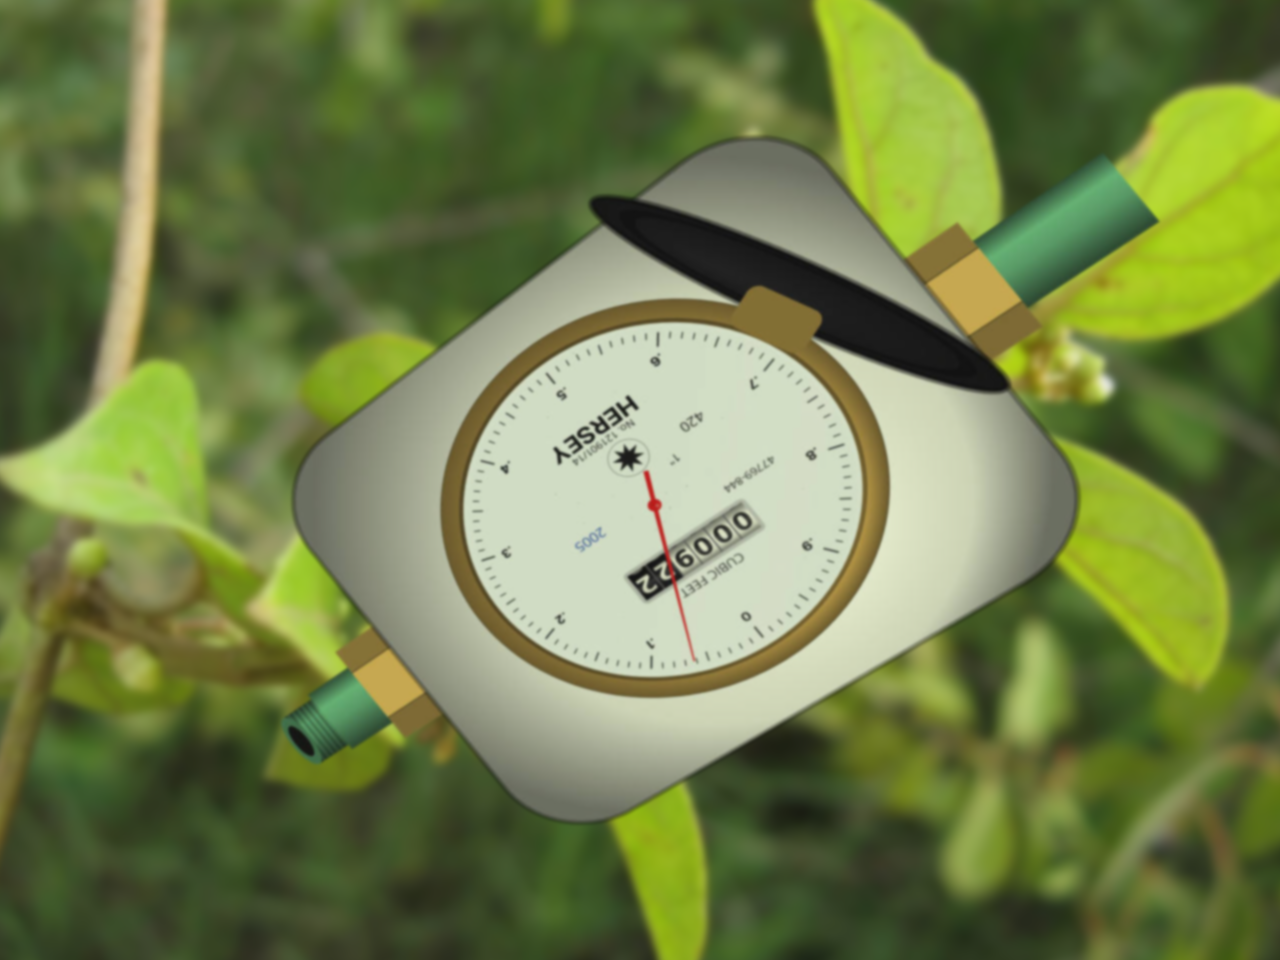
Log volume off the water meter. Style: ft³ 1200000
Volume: ft³ 922.06
